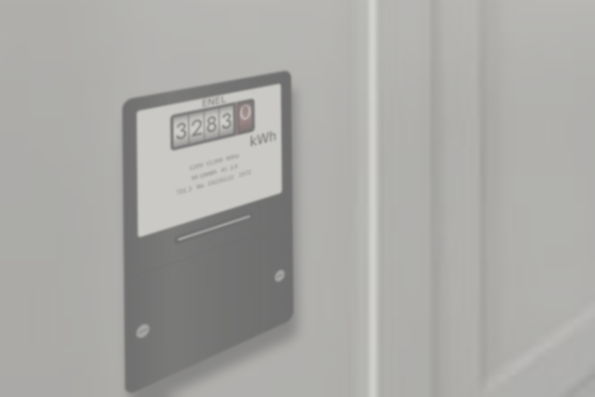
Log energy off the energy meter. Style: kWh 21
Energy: kWh 3283.0
